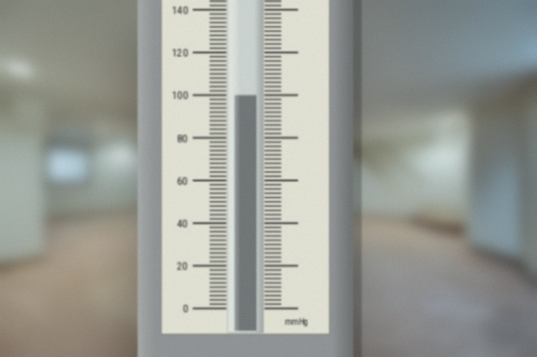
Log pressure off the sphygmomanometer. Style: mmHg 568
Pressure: mmHg 100
